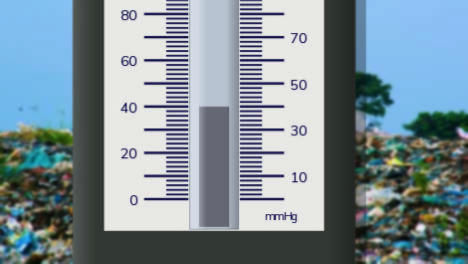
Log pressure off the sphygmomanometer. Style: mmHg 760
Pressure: mmHg 40
